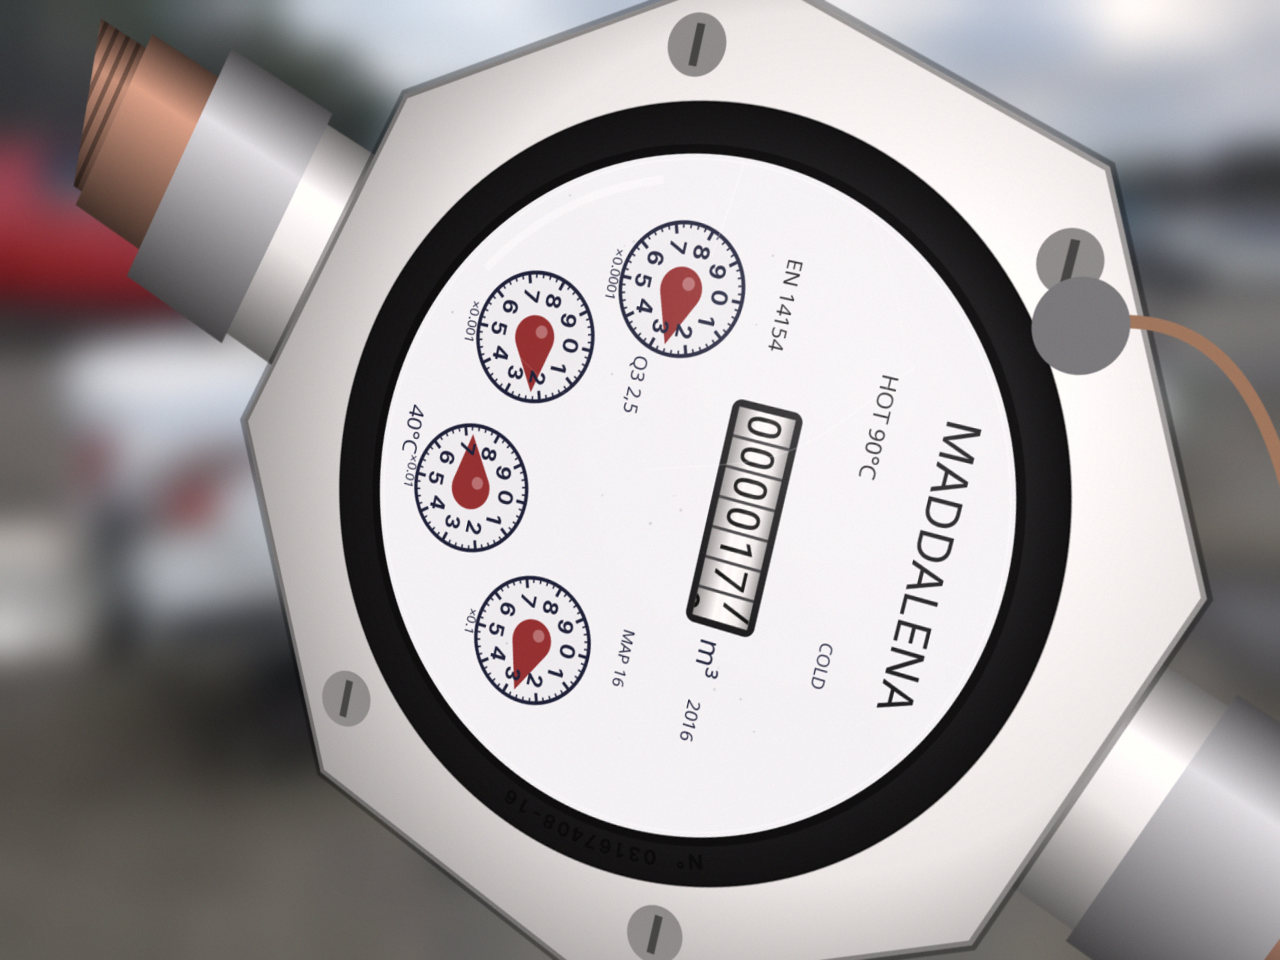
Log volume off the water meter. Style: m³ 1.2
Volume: m³ 177.2722
